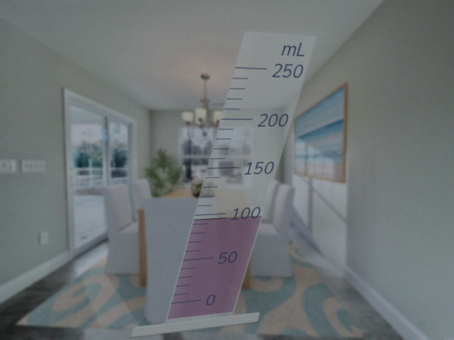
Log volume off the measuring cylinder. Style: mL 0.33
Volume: mL 95
